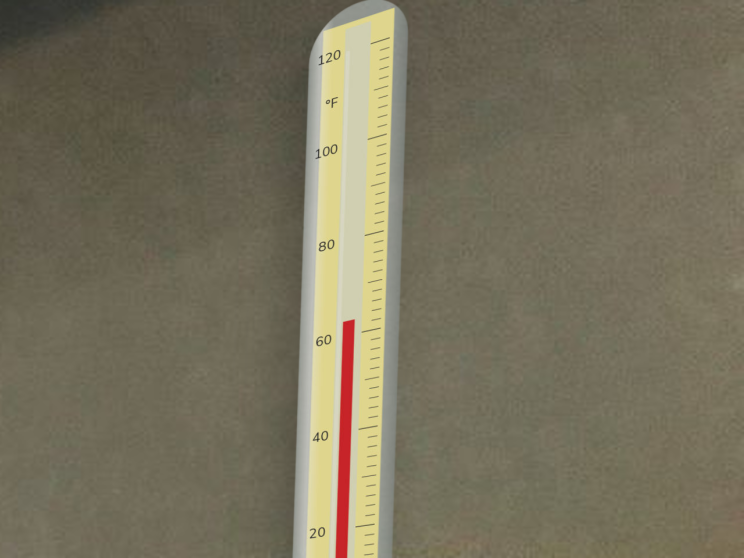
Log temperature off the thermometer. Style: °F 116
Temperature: °F 63
